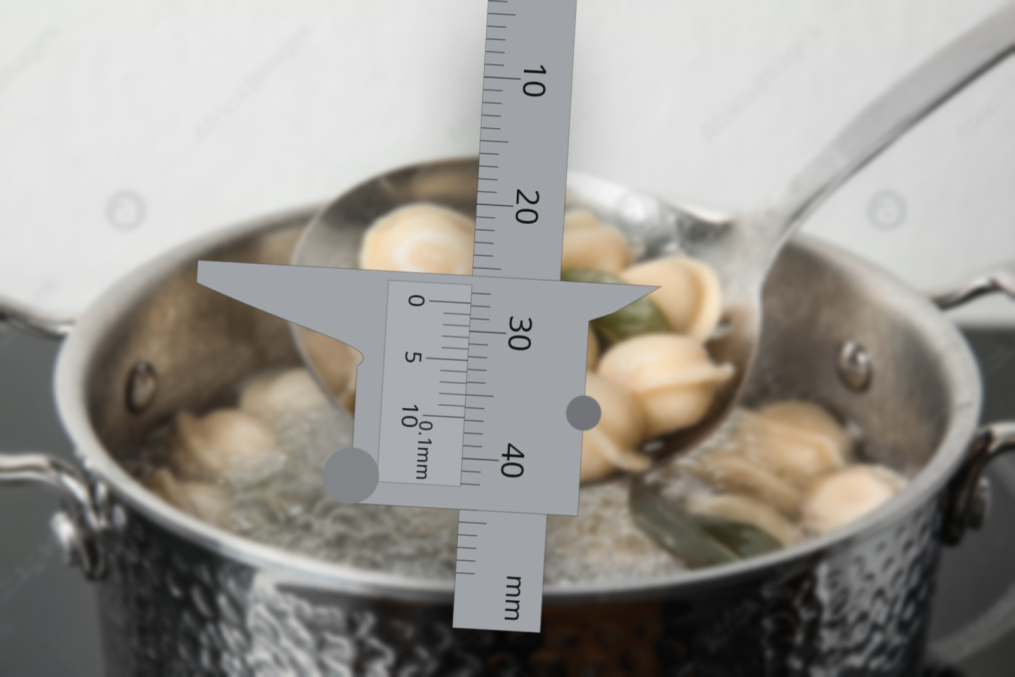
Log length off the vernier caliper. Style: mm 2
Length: mm 27.8
